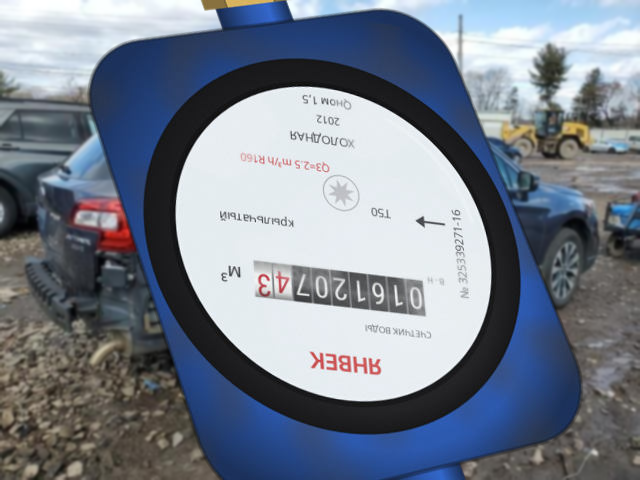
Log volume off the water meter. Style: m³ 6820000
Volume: m³ 161207.43
